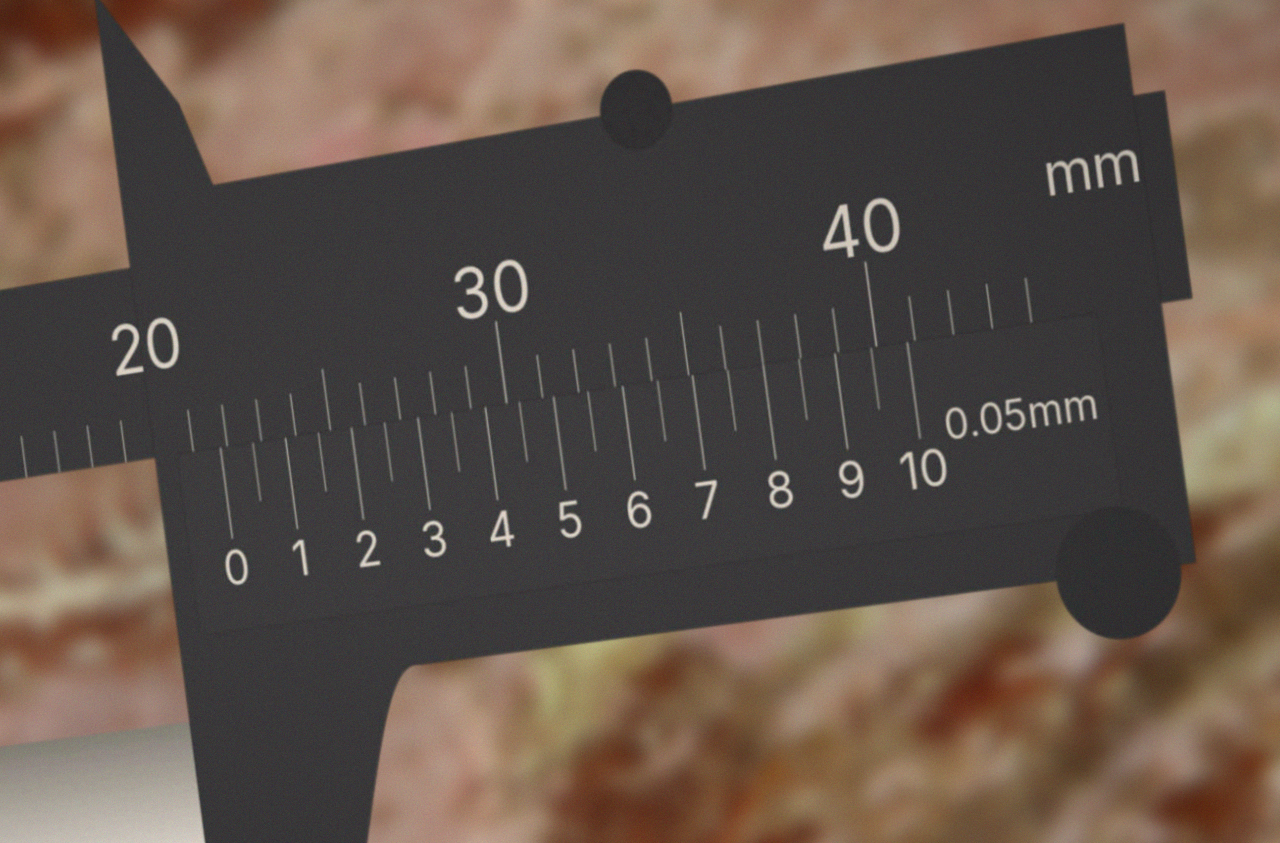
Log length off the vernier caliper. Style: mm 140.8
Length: mm 21.80
